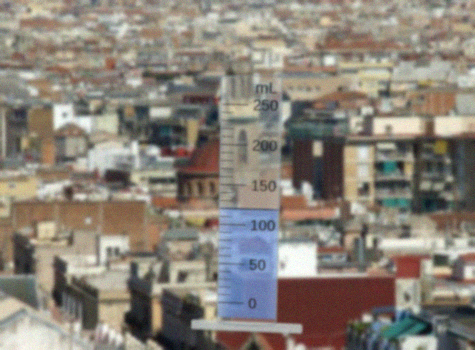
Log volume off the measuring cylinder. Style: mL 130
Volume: mL 120
